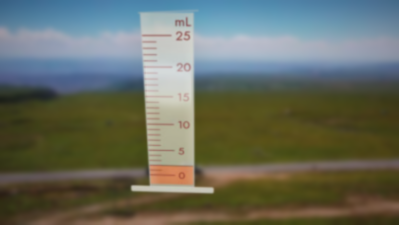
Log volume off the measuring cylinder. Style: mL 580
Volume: mL 2
